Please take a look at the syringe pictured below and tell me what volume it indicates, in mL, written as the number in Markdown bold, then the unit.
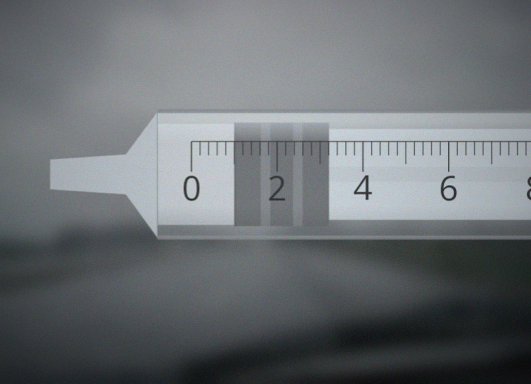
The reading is **1** mL
